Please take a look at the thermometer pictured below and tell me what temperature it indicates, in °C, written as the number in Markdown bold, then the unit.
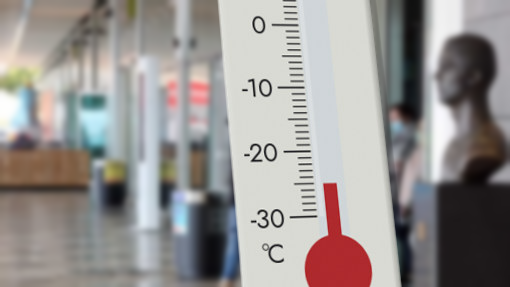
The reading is **-25** °C
